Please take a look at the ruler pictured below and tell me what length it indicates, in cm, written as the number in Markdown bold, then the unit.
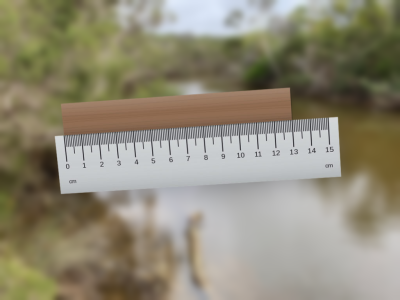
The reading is **13** cm
